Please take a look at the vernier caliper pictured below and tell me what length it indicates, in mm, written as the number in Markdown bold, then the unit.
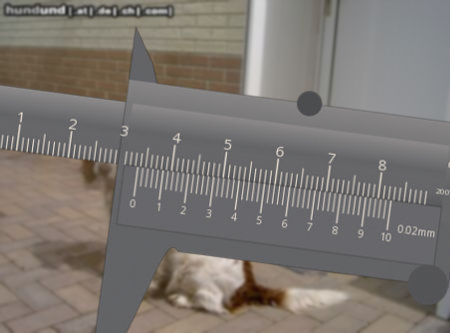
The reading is **33.5** mm
